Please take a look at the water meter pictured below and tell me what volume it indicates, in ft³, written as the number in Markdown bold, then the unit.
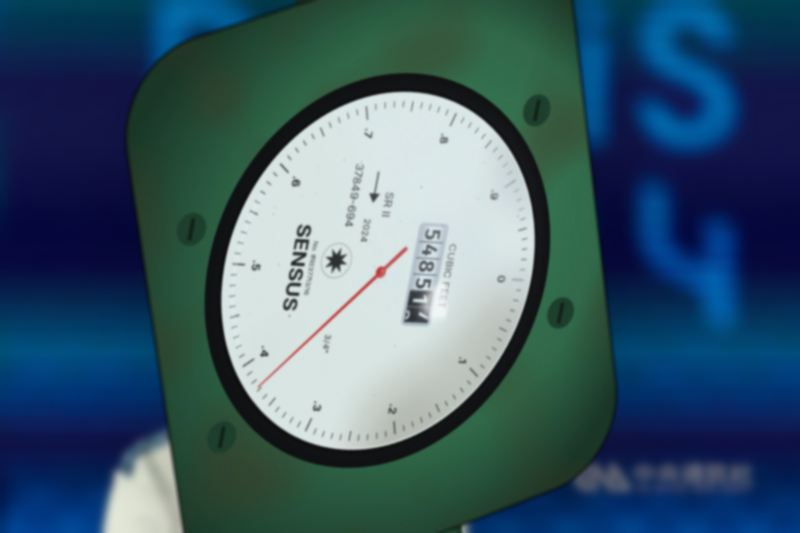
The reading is **548517.37** ft³
